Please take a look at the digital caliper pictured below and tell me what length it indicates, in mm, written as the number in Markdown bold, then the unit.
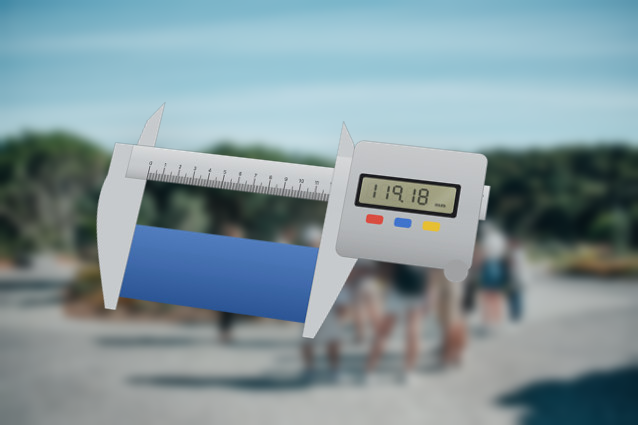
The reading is **119.18** mm
